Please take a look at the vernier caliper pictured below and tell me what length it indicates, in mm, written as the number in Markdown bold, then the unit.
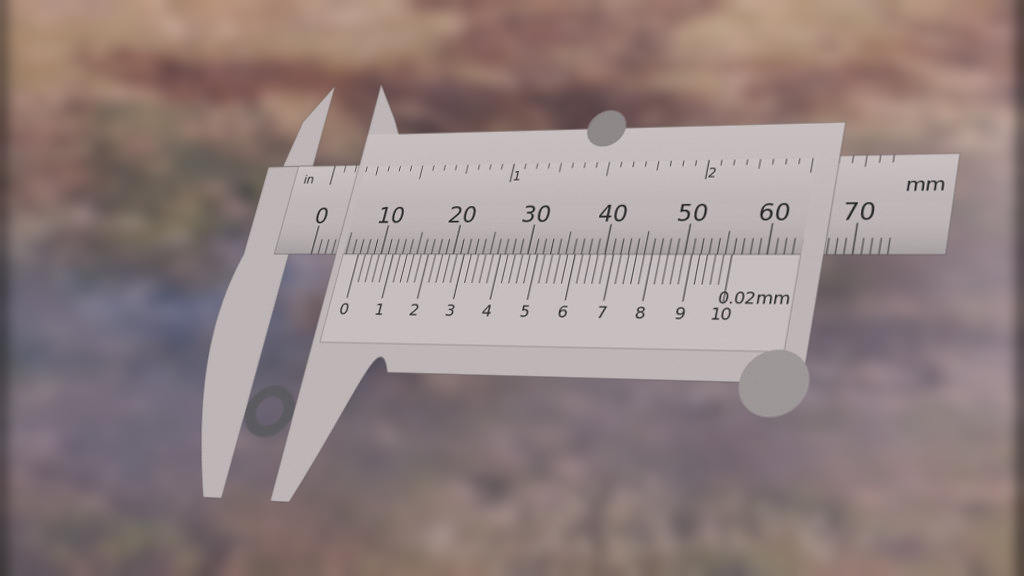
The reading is **6.8** mm
